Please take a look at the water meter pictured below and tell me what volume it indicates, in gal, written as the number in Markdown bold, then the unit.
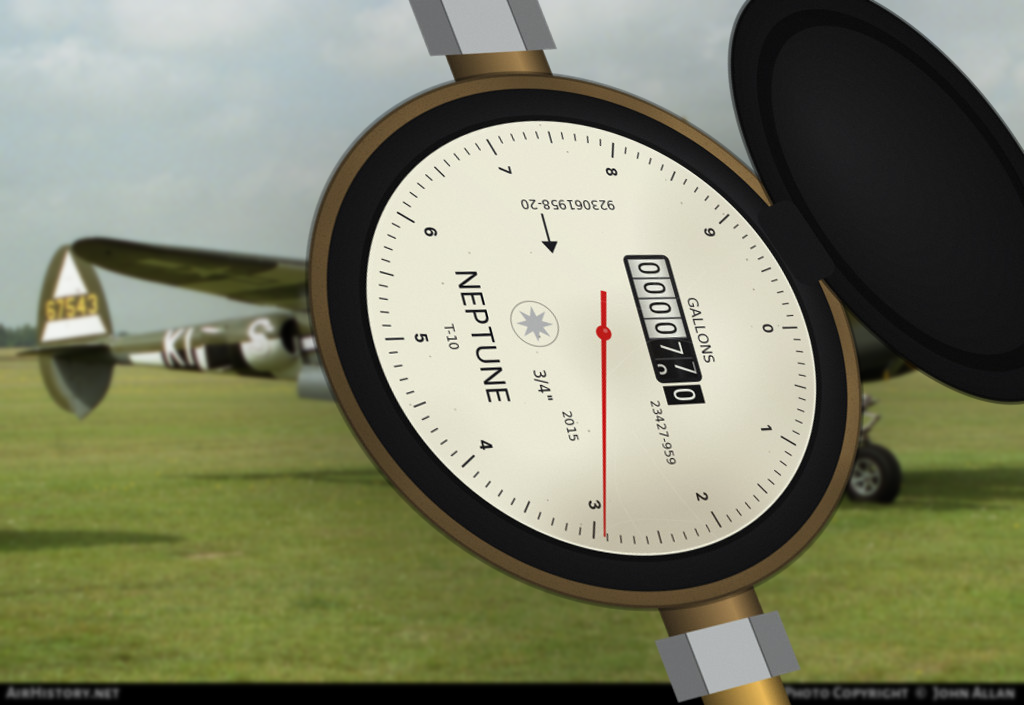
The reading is **772.9** gal
